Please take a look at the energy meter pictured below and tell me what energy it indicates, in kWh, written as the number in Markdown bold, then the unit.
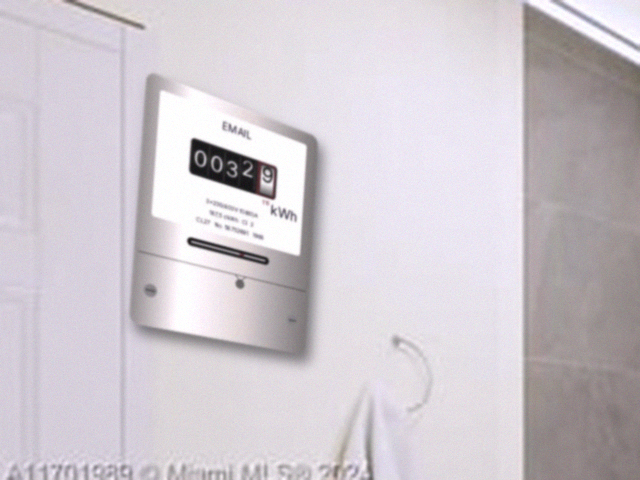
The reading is **32.9** kWh
